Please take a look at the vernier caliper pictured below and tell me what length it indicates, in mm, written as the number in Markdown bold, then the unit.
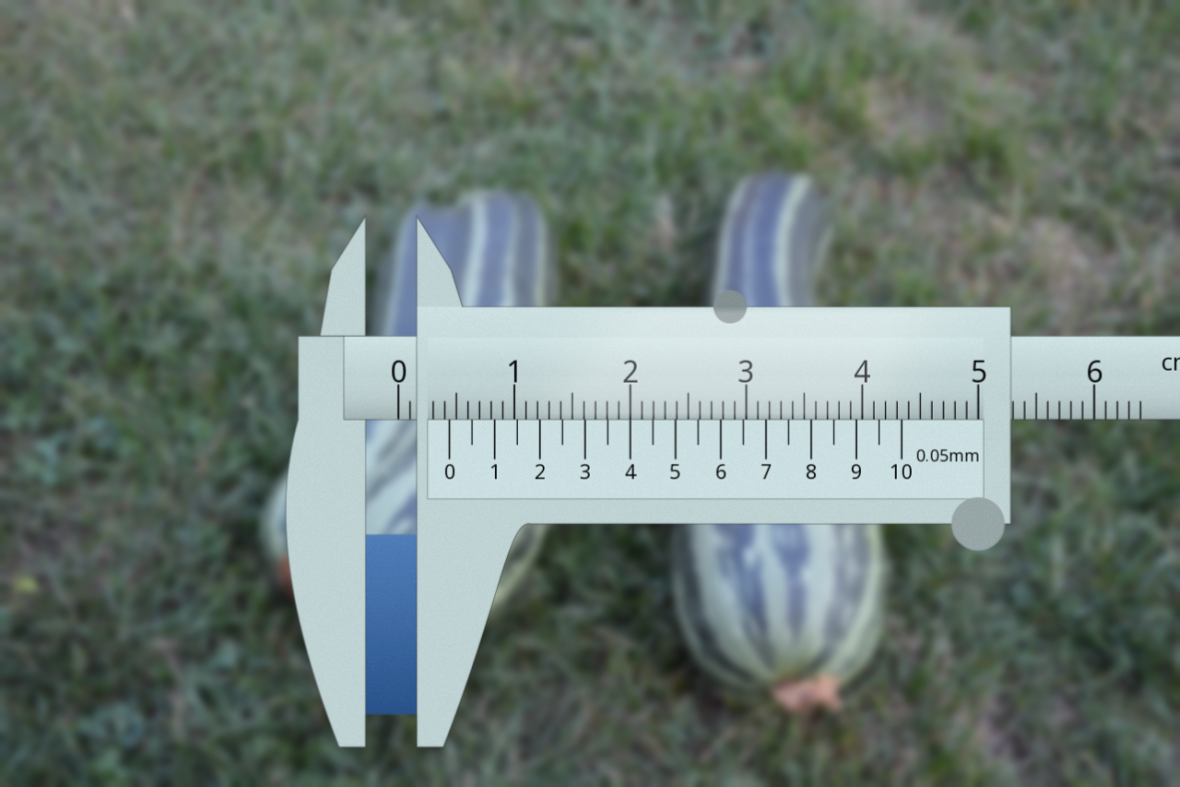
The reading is **4.4** mm
